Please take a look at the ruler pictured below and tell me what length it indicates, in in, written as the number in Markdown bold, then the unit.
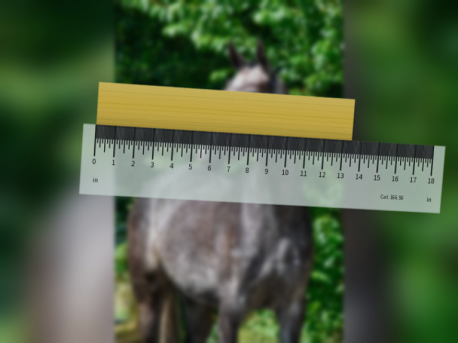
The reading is **13.5** in
